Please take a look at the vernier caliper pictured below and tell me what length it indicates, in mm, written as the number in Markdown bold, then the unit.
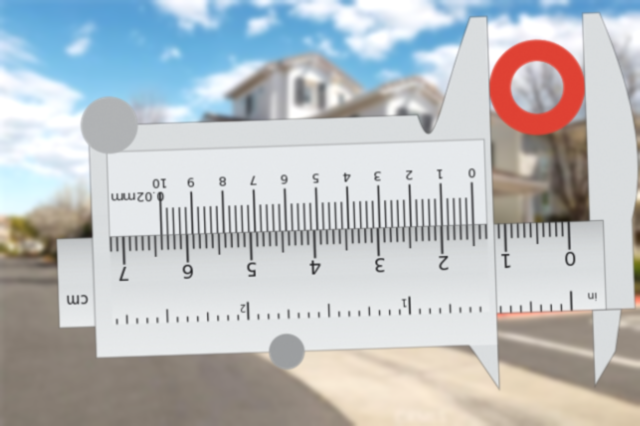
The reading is **15.0** mm
